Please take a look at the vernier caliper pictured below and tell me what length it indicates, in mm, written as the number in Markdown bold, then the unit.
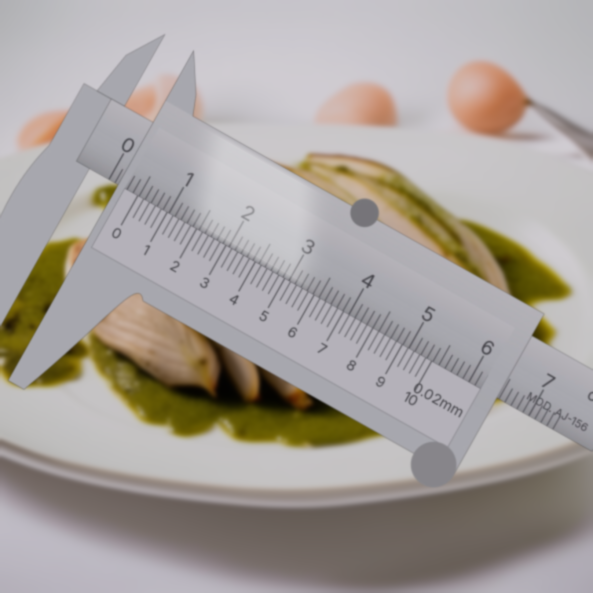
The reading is **4.8** mm
